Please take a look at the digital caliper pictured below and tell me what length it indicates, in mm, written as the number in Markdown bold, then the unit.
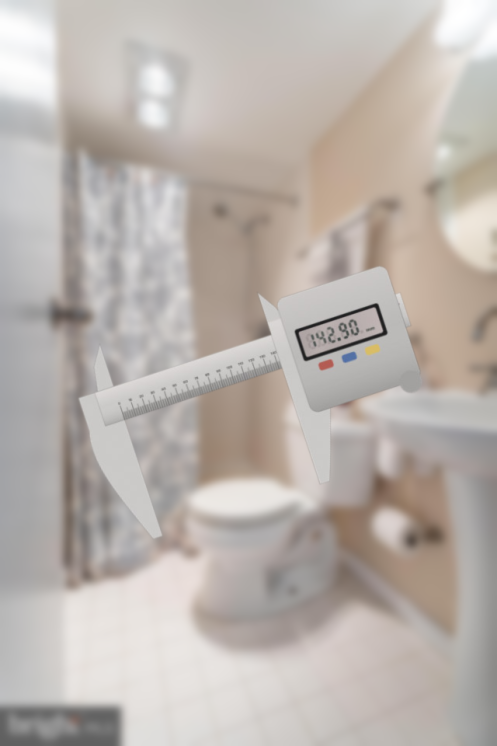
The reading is **142.90** mm
